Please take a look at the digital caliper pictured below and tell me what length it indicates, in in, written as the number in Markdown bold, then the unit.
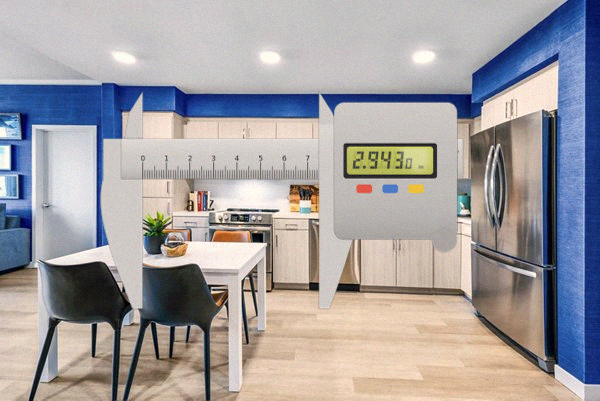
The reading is **2.9430** in
